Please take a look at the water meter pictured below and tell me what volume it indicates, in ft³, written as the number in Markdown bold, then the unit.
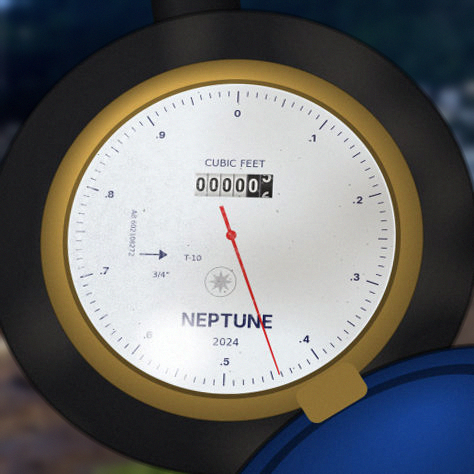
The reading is **5.44** ft³
